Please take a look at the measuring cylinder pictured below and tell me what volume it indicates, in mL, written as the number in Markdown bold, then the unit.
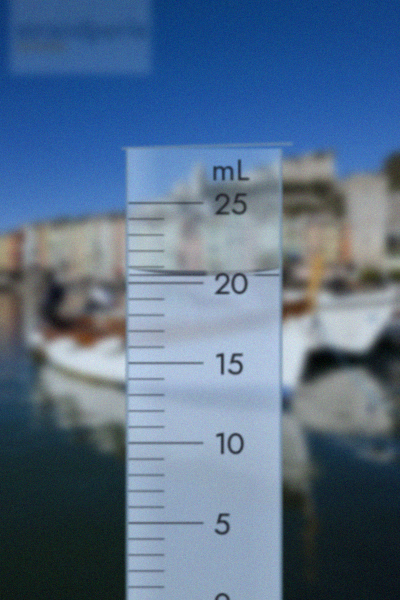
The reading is **20.5** mL
